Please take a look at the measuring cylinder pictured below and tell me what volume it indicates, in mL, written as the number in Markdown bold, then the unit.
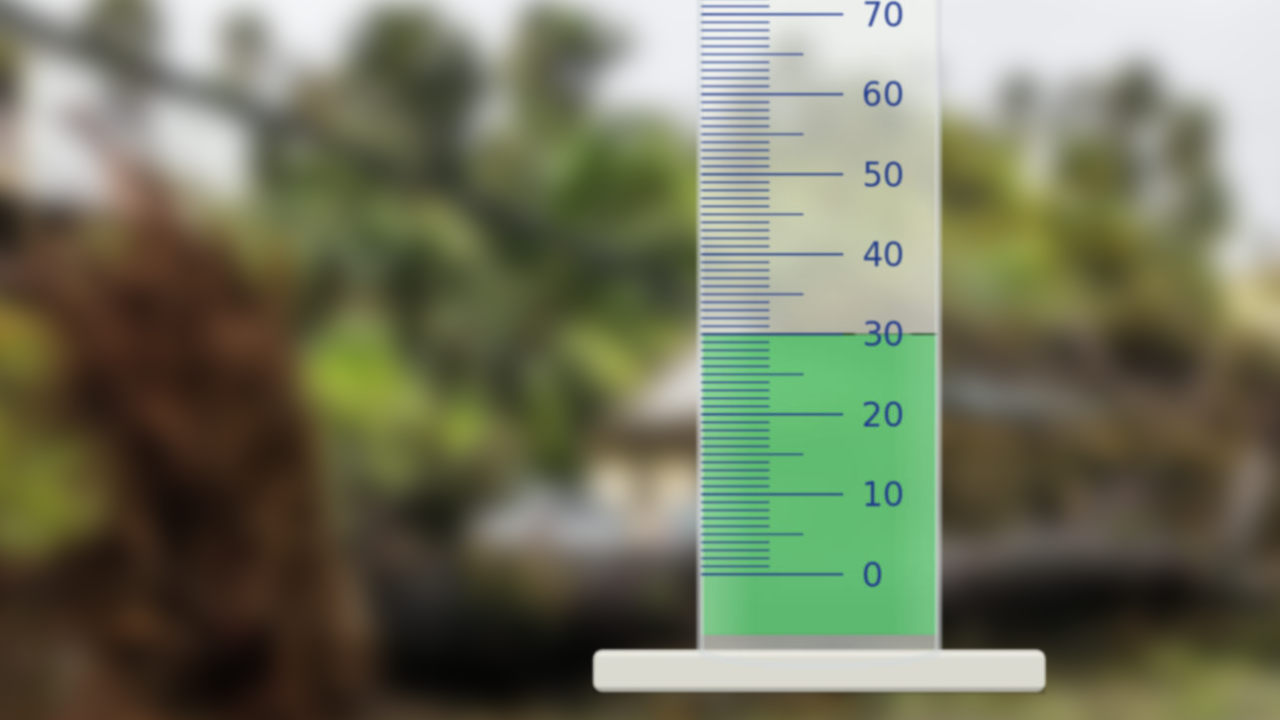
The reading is **30** mL
